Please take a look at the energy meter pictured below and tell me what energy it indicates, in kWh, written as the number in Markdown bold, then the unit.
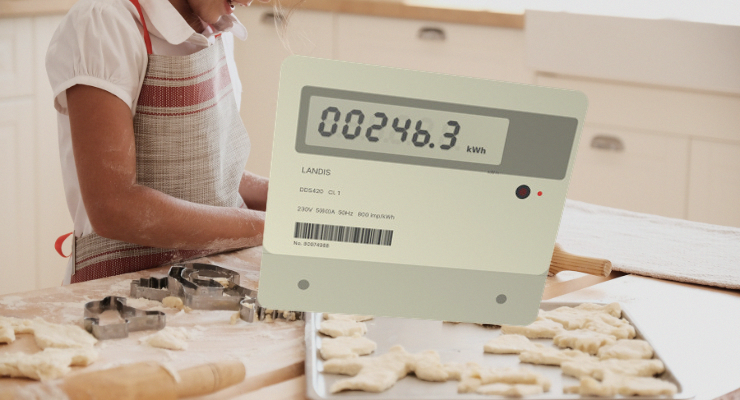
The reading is **246.3** kWh
